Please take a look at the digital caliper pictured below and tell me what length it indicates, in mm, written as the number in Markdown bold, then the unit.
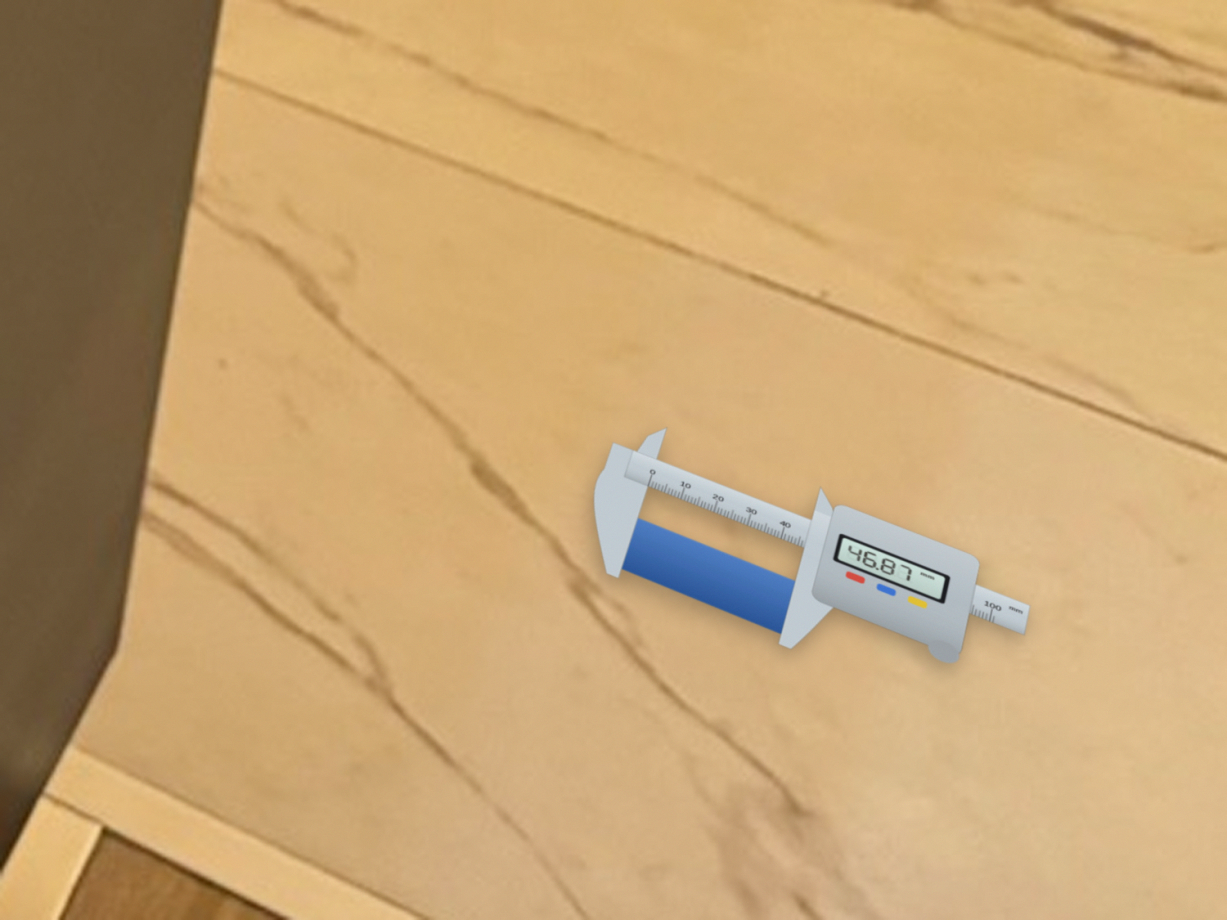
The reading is **46.87** mm
